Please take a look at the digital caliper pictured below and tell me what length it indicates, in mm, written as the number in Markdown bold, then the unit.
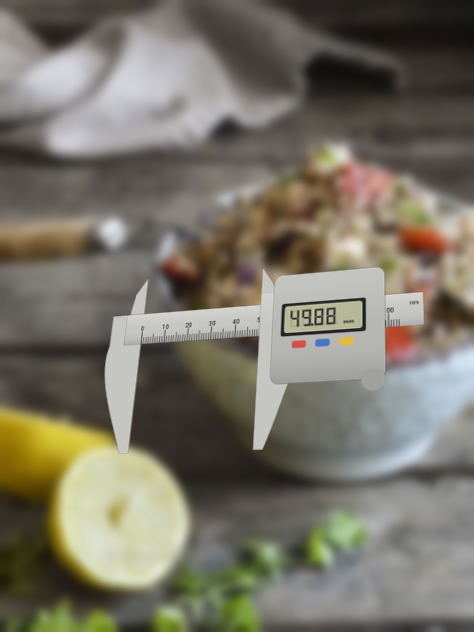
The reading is **49.88** mm
